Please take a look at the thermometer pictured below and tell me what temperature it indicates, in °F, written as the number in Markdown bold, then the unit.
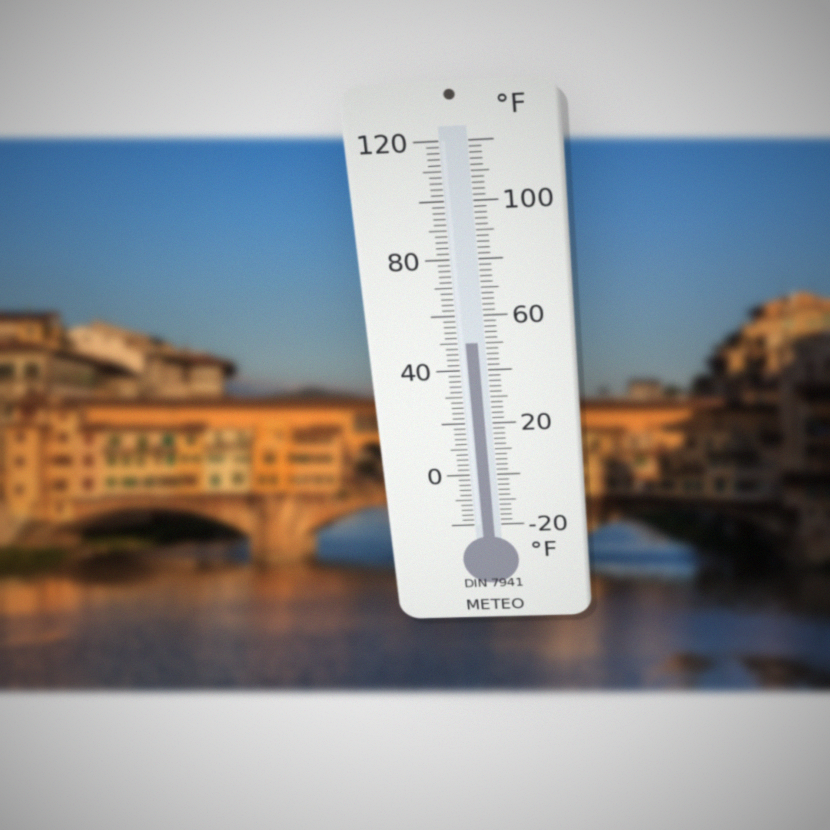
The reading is **50** °F
